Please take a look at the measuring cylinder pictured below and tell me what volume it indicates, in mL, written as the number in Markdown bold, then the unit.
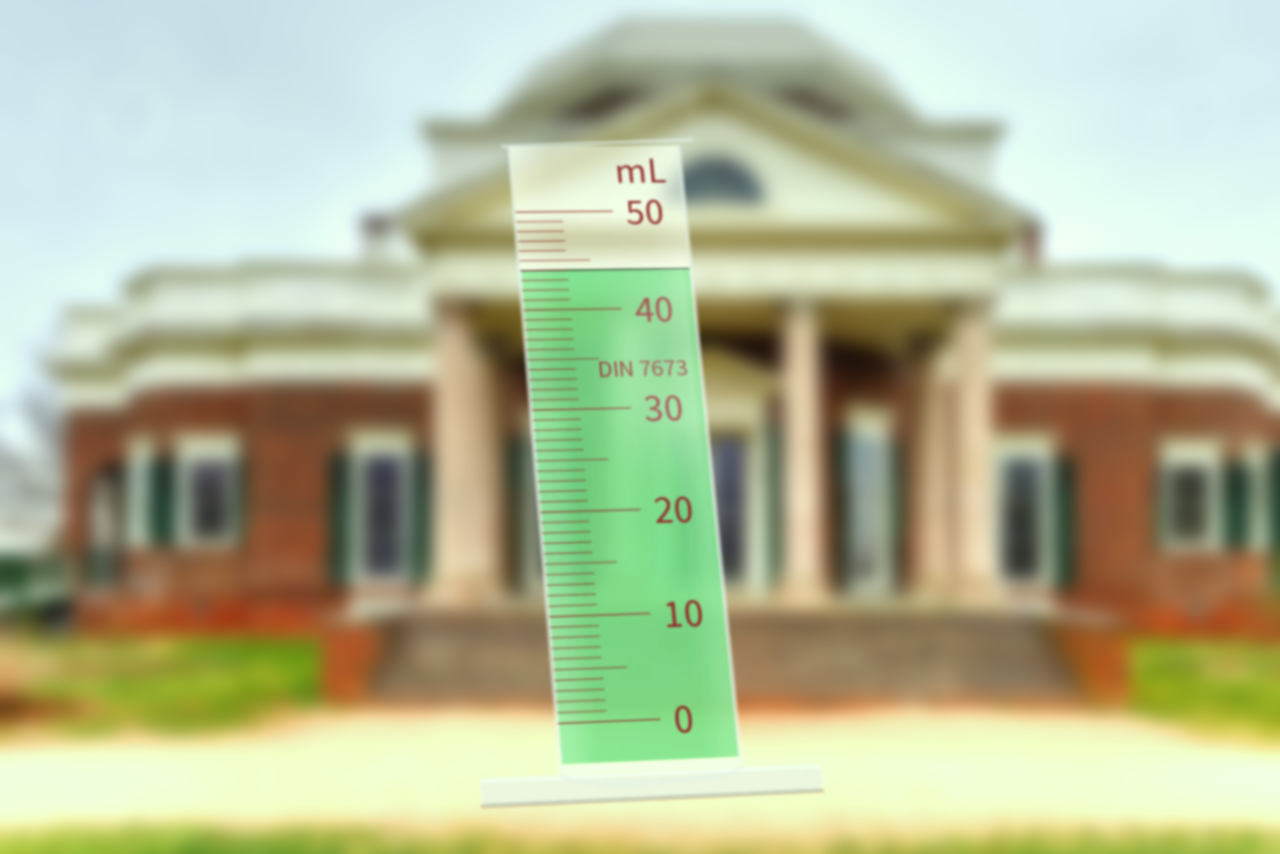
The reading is **44** mL
